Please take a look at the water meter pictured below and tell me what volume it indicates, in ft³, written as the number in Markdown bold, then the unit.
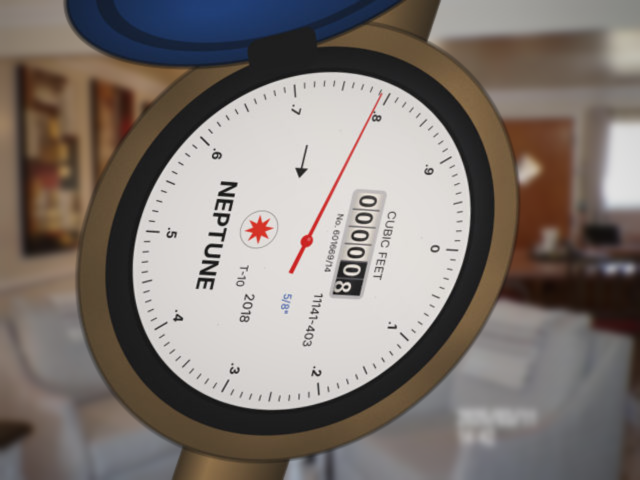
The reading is **7.79** ft³
